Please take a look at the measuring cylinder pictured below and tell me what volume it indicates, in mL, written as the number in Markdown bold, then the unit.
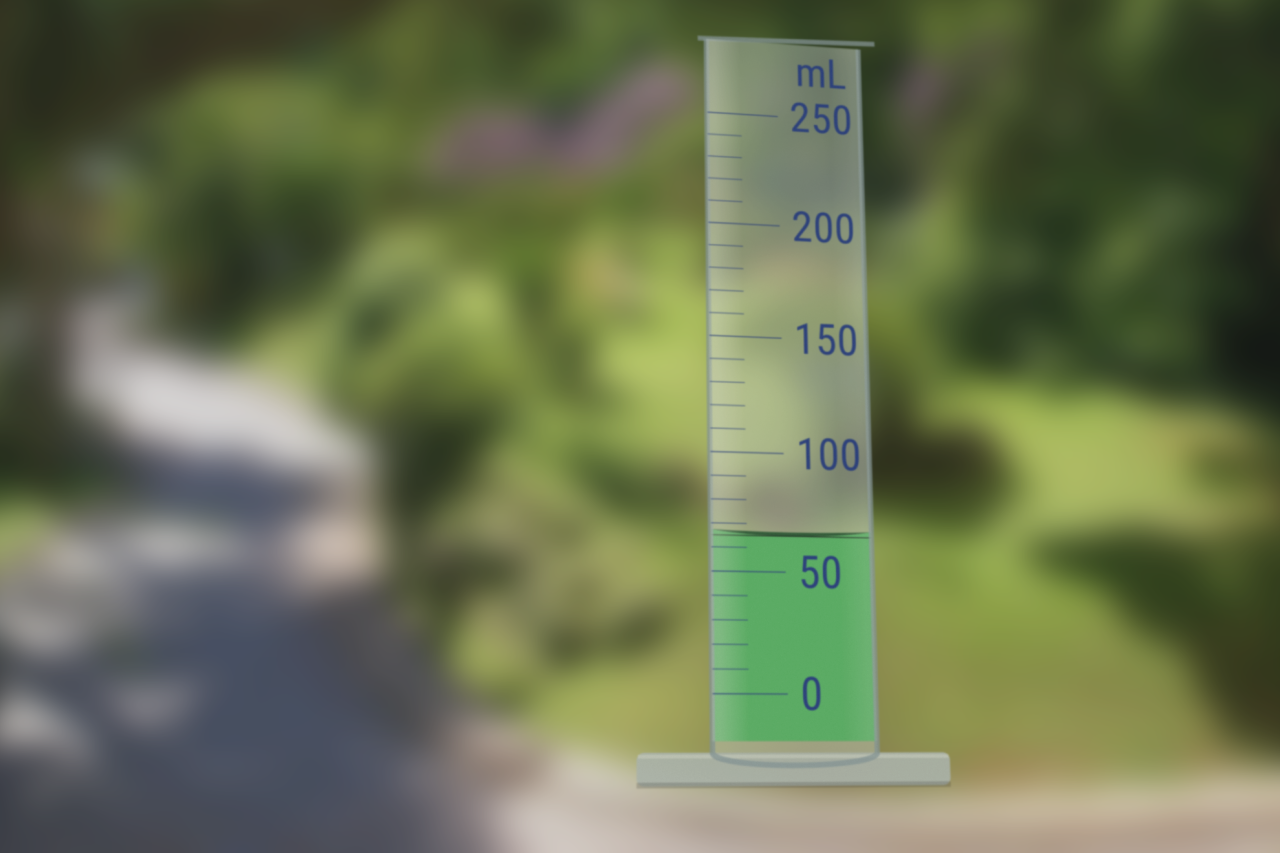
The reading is **65** mL
